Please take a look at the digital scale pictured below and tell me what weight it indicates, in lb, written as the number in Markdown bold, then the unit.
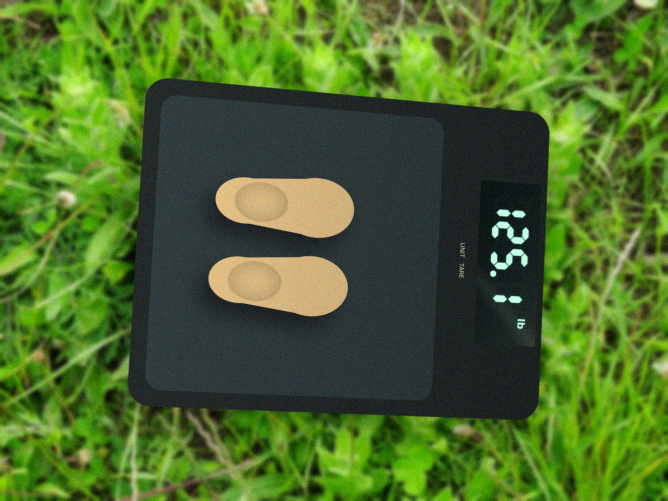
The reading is **125.1** lb
